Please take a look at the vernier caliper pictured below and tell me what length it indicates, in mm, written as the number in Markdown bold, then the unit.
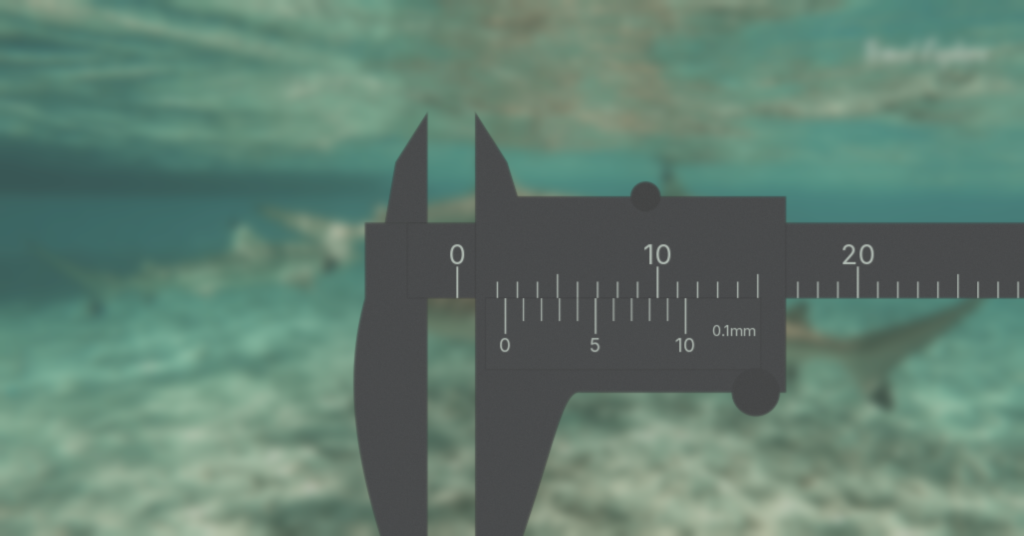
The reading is **2.4** mm
